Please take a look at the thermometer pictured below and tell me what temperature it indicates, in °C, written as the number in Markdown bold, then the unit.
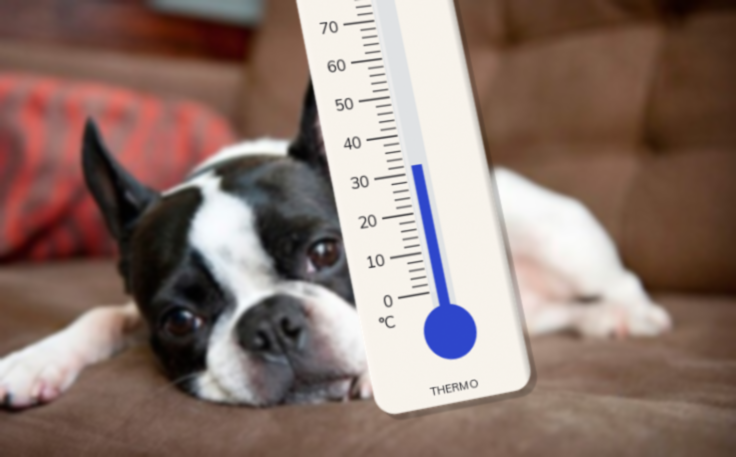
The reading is **32** °C
